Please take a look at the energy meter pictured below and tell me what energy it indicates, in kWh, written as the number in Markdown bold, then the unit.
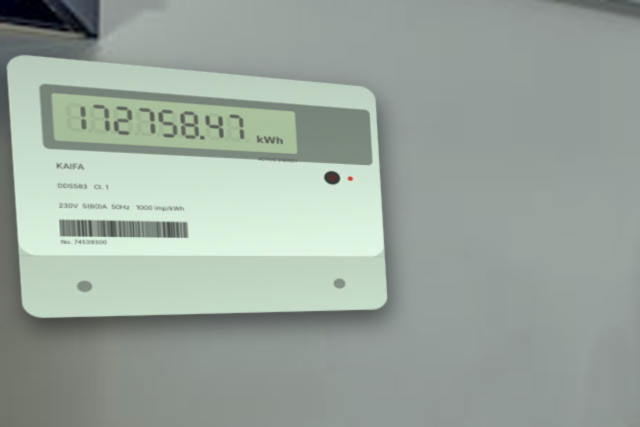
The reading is **172758.47** kWh
